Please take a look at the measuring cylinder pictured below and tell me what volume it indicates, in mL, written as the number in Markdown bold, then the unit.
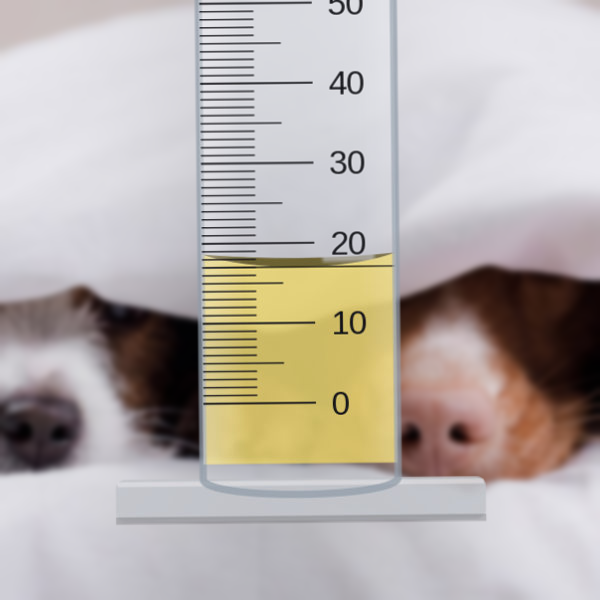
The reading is **17** mL
